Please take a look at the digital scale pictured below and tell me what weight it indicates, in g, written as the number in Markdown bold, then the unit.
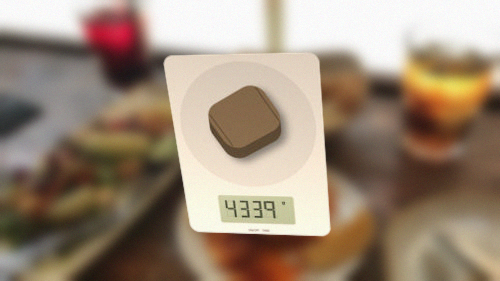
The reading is **4339** g
